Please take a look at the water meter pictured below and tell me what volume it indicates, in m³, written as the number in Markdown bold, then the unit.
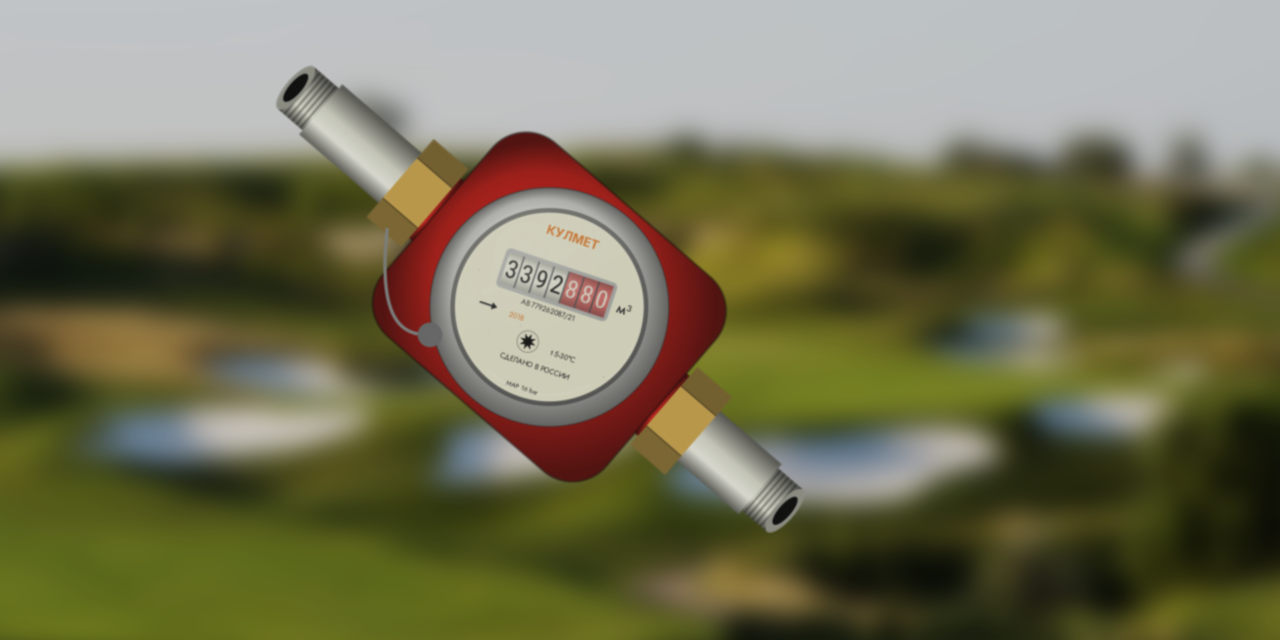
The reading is **3392.880** m³
